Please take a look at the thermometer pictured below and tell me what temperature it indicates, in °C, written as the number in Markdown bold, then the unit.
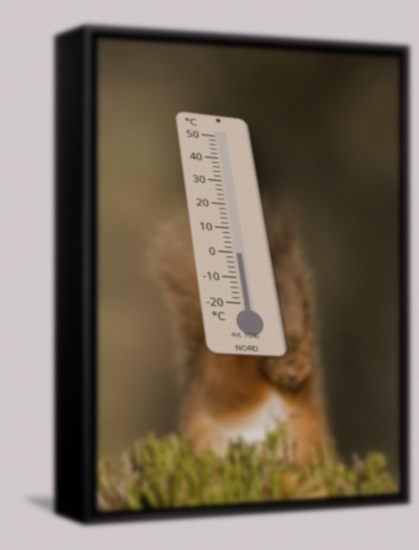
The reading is **0** °C
